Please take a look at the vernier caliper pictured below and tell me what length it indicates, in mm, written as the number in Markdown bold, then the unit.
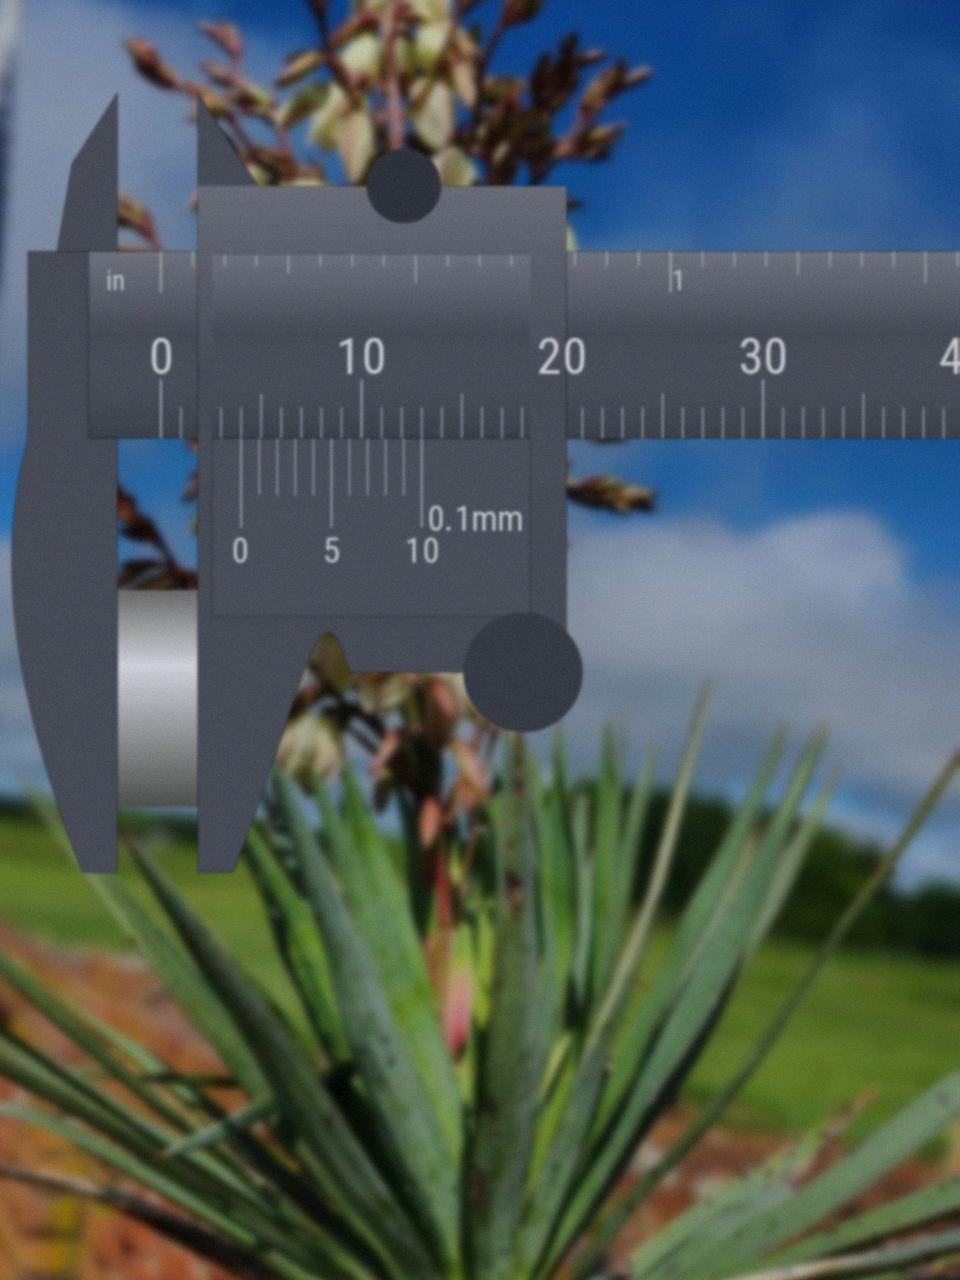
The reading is **4.0** mm
